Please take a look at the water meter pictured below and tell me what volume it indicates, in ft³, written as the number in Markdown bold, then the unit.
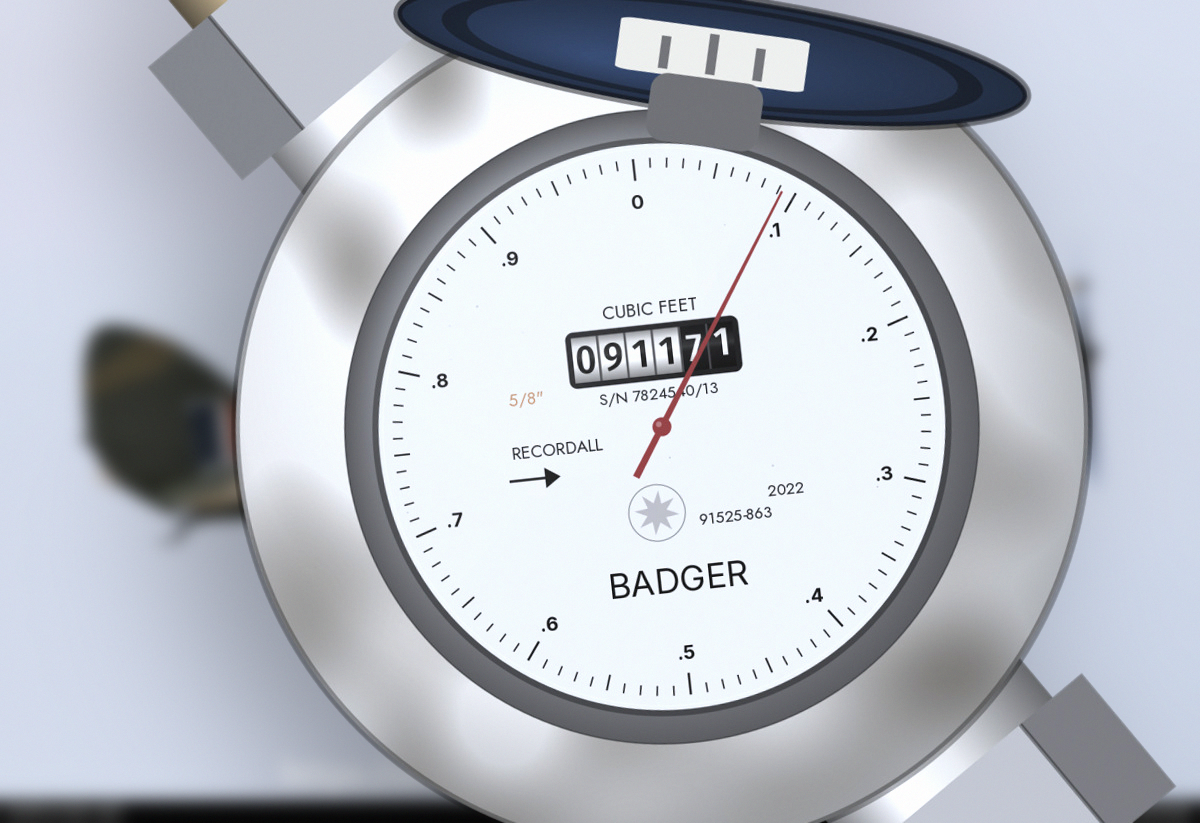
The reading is **91171.09** ft³
